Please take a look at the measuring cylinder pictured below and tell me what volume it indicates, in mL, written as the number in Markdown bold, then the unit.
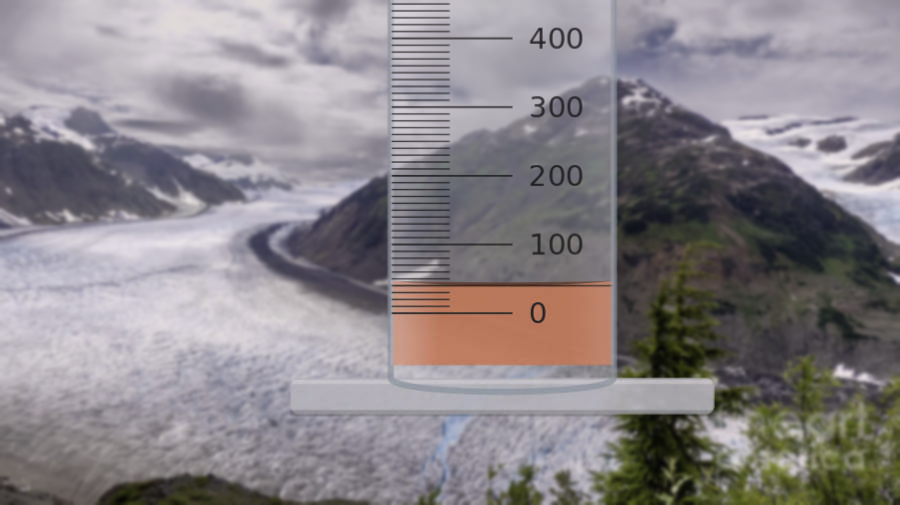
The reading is **40** mL
